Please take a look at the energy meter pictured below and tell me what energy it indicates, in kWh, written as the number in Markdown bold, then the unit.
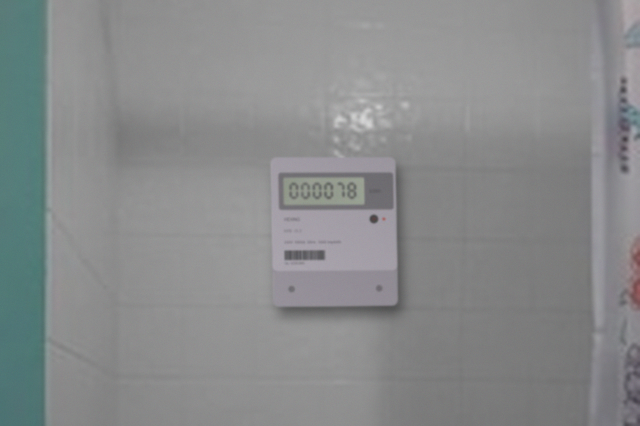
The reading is **78** kWh
